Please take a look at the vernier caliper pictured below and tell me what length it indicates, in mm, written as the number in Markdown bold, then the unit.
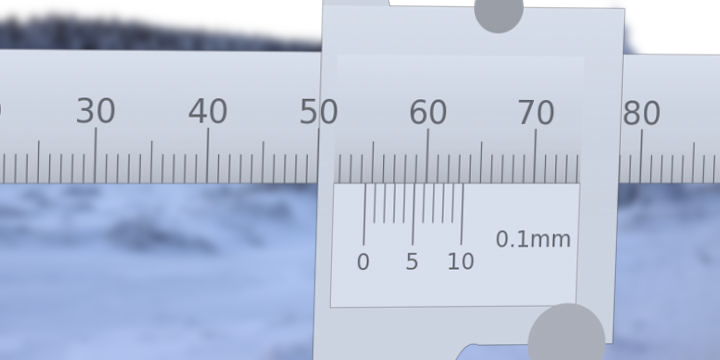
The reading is **54.4** mm
